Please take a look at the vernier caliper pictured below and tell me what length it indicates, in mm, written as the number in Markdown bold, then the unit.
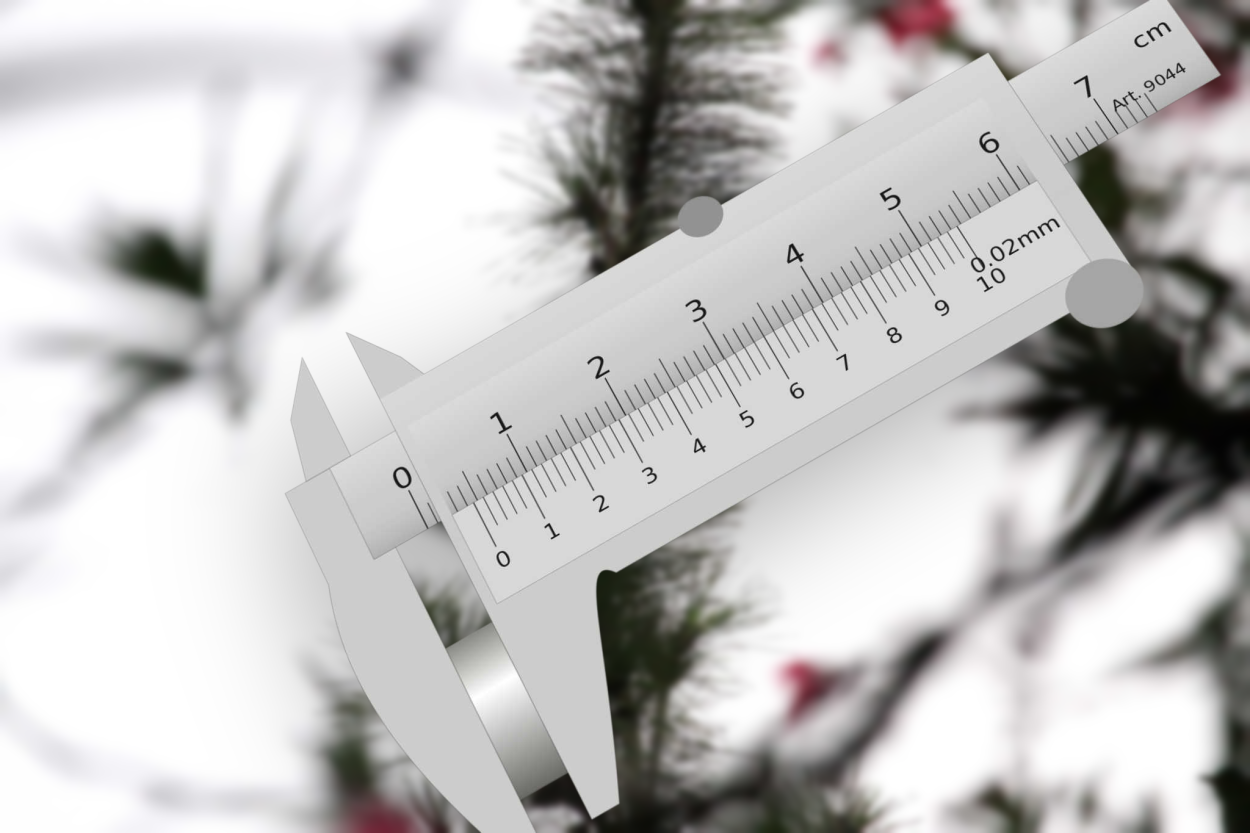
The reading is **4.6** mm
